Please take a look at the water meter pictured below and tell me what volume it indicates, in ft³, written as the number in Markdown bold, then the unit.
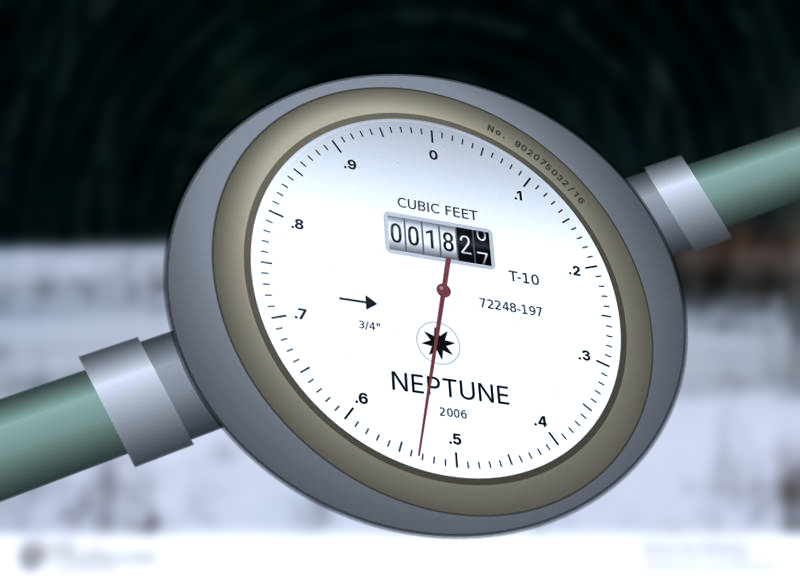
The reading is **1826.53** ft³
